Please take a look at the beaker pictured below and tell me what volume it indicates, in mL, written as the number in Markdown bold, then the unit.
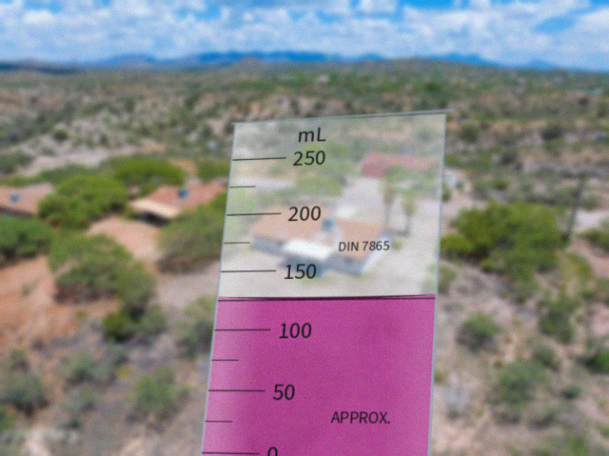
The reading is **125** mL
